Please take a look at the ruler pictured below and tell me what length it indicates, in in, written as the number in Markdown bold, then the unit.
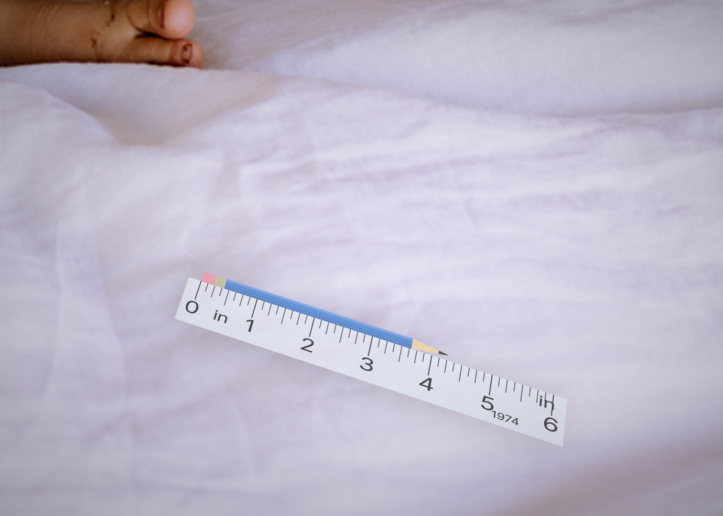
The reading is **4.25** in
